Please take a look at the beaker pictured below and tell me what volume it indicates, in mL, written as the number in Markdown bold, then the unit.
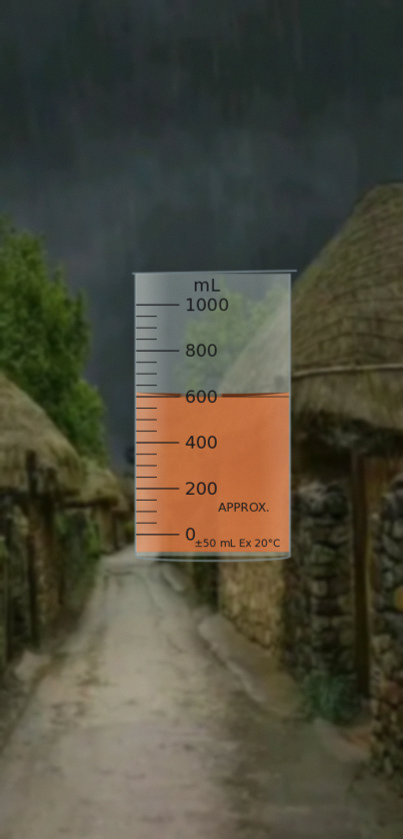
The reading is **600** mL
